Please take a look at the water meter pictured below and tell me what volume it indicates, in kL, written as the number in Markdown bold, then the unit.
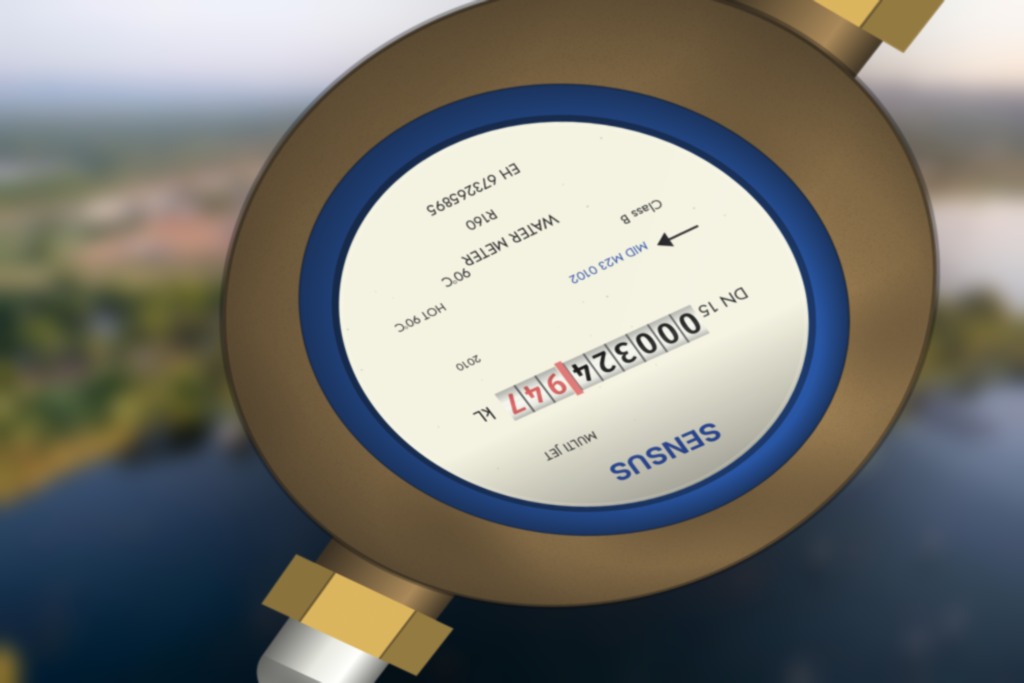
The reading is **324.947** kL
